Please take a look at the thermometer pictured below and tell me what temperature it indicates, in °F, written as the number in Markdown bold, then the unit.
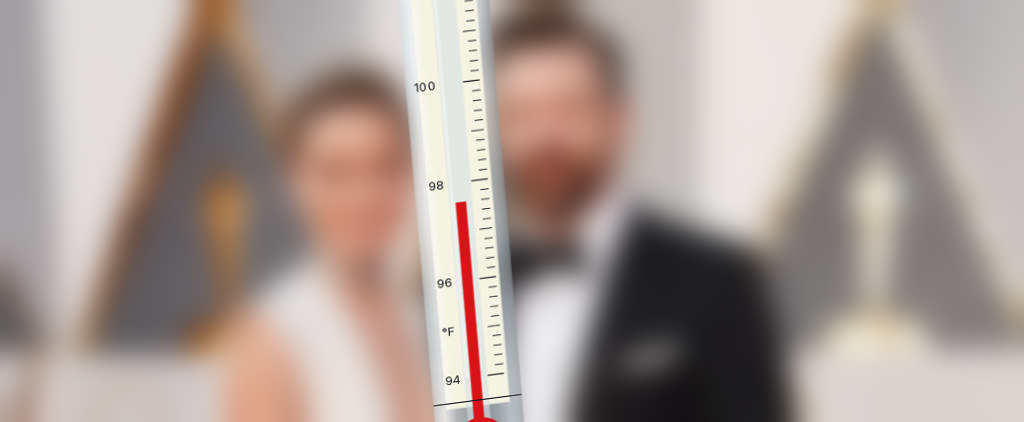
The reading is **97.6** °F
